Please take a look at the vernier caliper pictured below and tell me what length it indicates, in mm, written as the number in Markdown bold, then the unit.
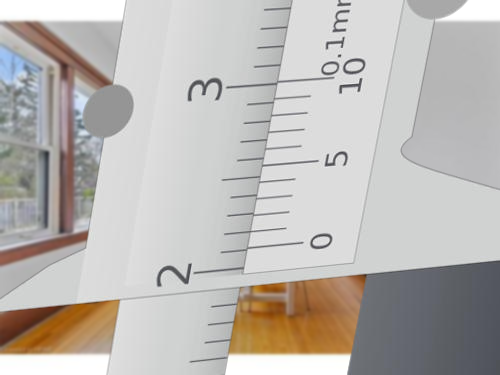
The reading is **21.1** mm
